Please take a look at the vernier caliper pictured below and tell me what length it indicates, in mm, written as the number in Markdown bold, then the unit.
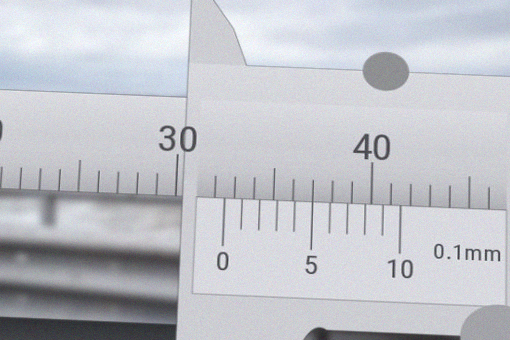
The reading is **32.5** mm
